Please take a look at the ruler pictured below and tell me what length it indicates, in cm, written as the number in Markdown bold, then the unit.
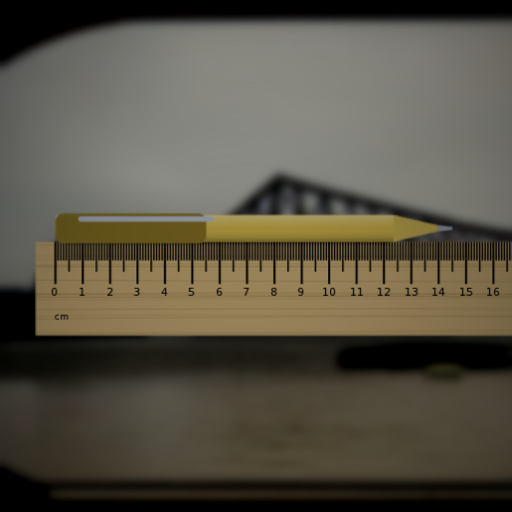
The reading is **14.5** cm
